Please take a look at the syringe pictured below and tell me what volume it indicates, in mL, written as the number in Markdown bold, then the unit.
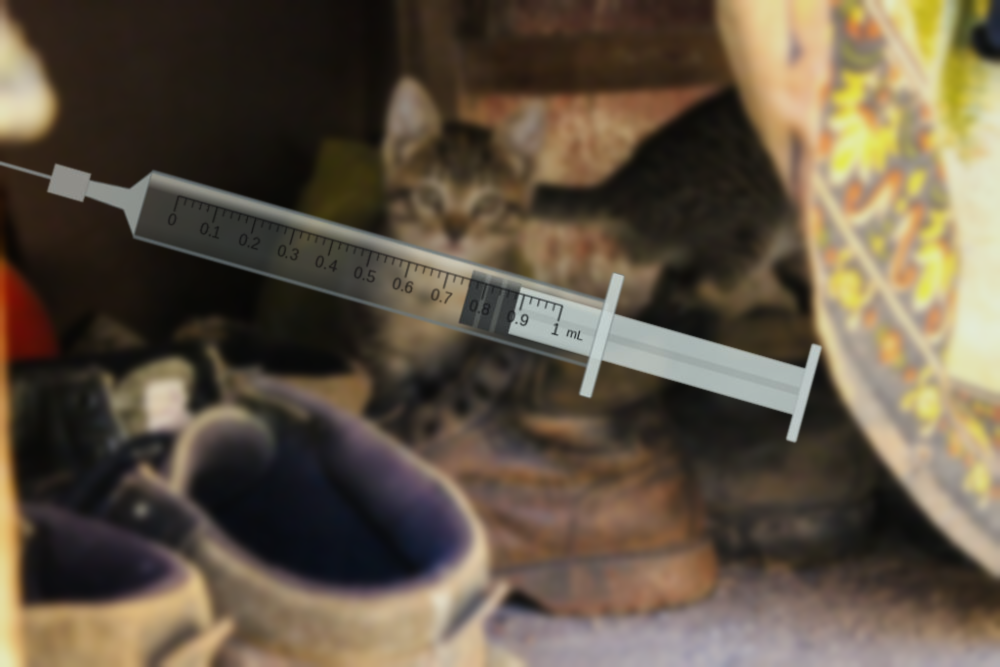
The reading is **0.76** mL
